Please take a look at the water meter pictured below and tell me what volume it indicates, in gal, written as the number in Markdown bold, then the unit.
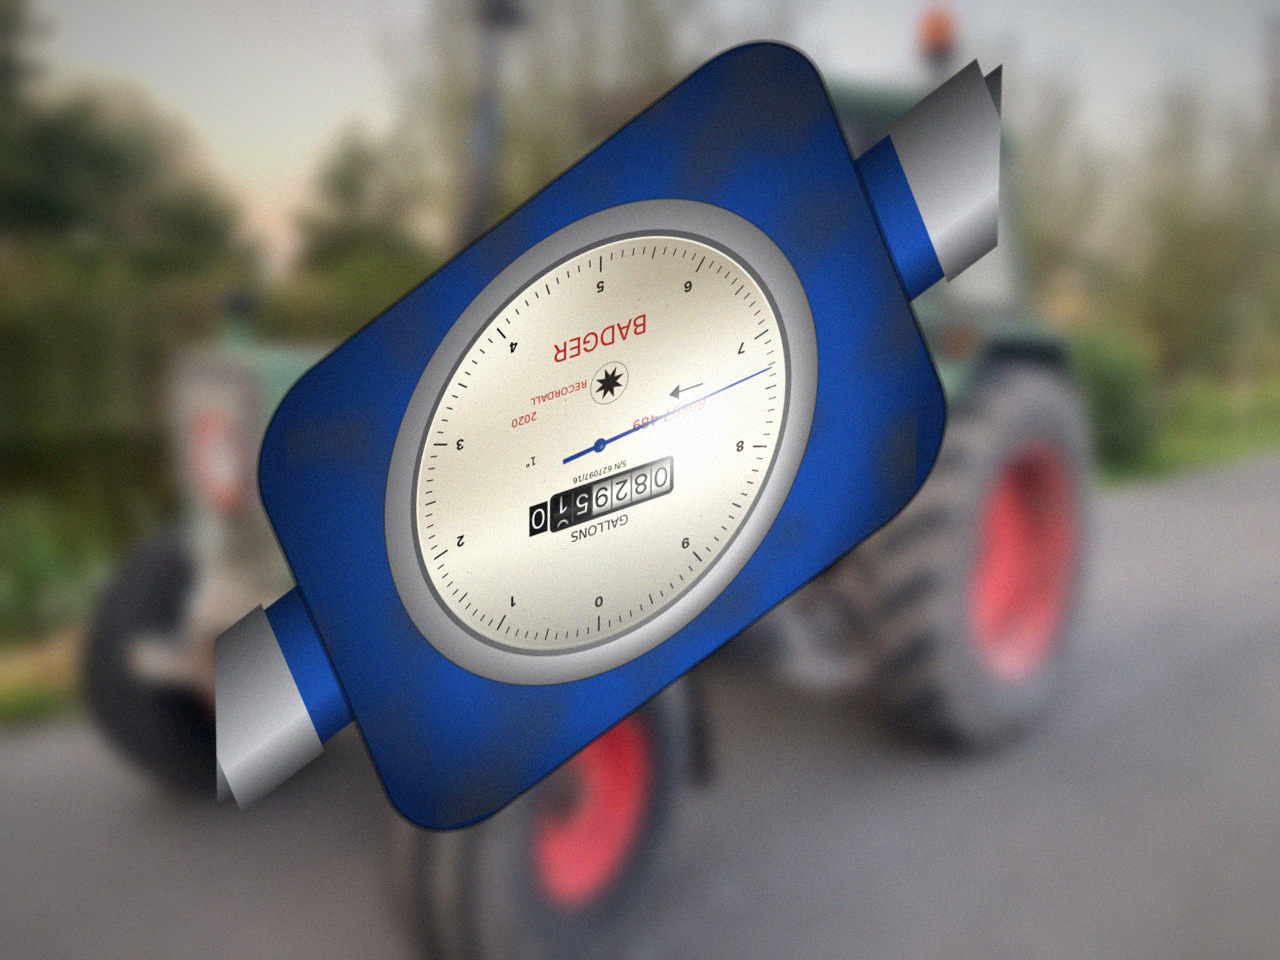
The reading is **829507.3** gal
